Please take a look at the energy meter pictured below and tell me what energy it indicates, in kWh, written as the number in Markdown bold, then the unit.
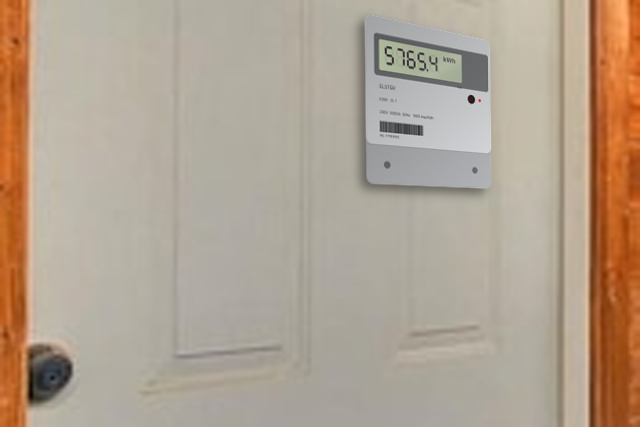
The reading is **5765.4** kWh
